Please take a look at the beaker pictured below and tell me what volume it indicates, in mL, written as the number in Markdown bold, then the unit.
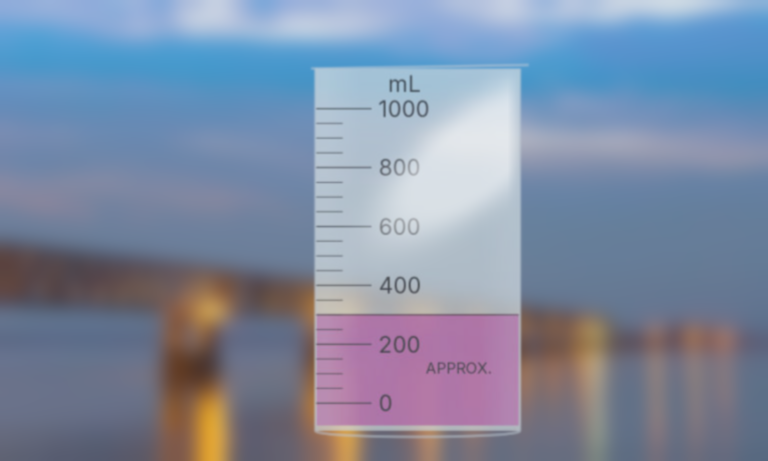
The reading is **300** mL
